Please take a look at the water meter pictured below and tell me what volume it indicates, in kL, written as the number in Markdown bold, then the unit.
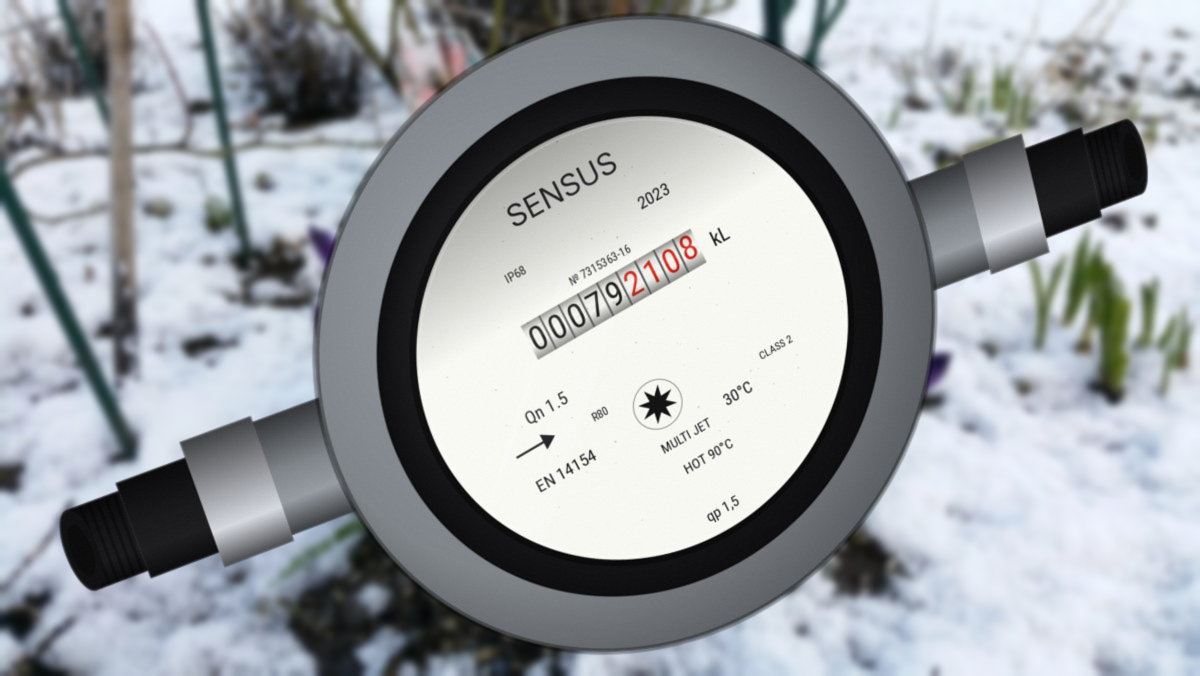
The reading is **79.2108** kL
